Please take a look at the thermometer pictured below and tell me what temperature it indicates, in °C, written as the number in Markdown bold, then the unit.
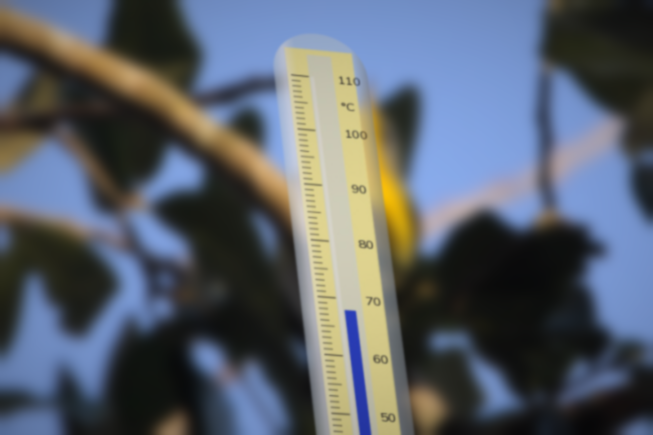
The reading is **68** °C
